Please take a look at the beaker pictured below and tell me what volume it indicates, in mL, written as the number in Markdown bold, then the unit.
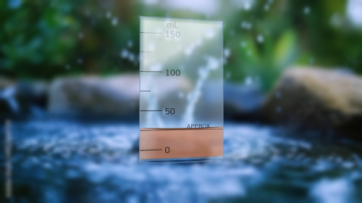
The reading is **25** mL
